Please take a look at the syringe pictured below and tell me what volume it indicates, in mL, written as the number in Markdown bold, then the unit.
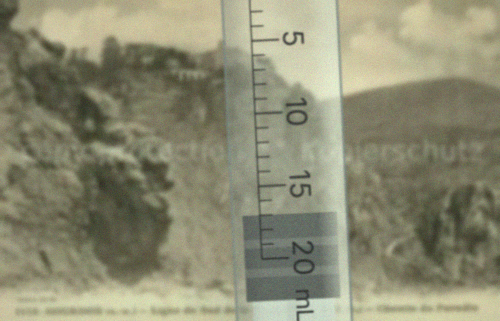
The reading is **17** mL
